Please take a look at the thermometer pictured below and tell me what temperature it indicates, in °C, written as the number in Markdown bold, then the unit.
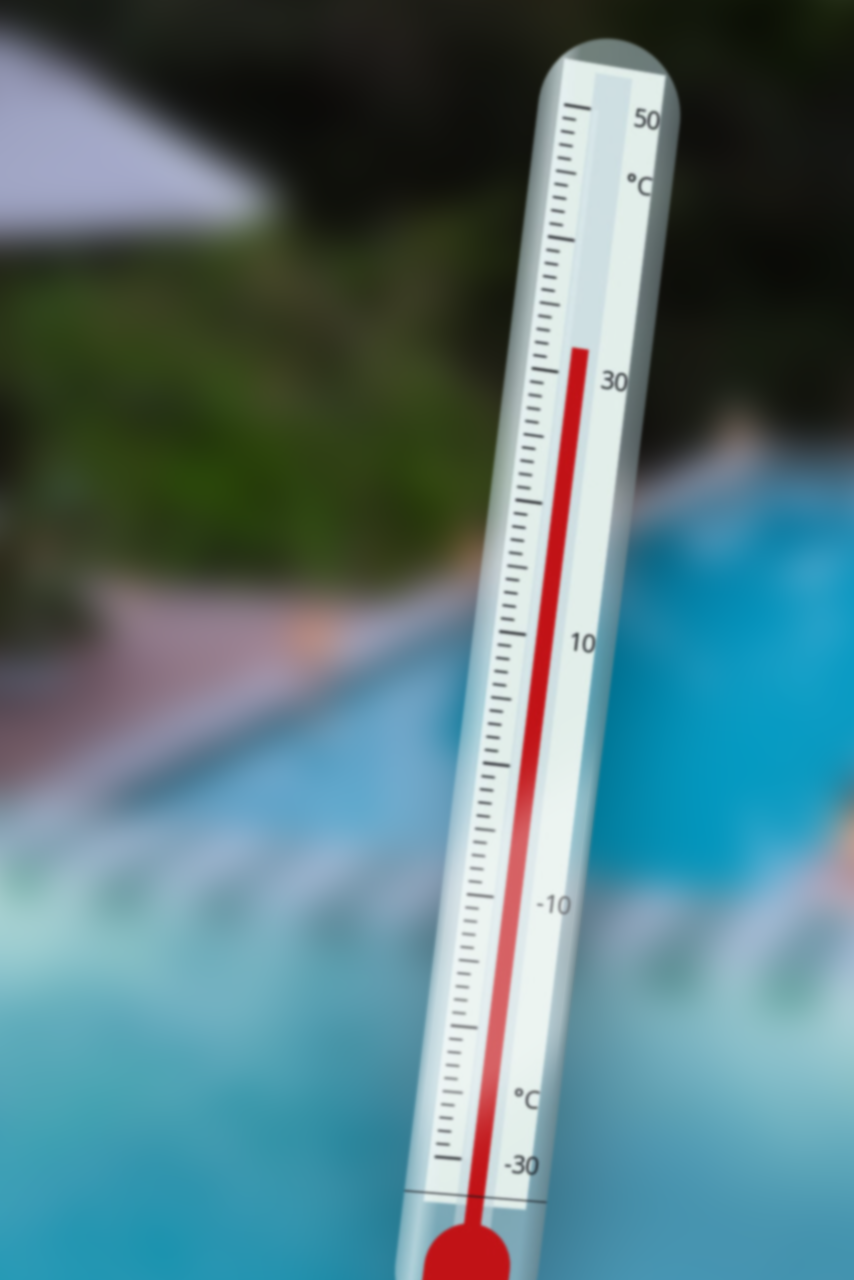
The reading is **32** °C
